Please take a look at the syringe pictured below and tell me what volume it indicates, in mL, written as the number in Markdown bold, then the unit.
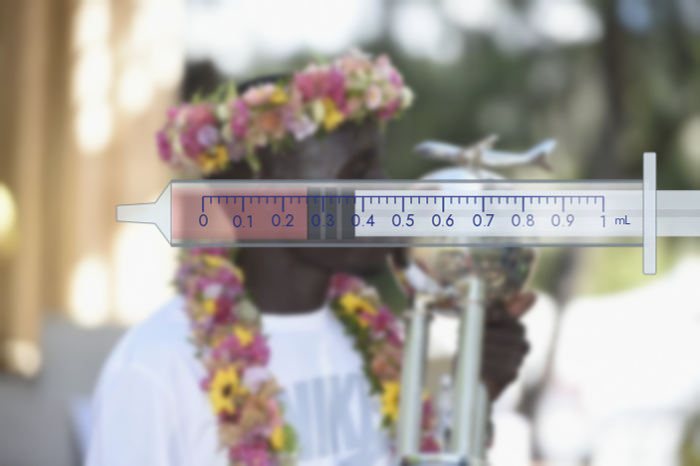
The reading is **0.26** mL
